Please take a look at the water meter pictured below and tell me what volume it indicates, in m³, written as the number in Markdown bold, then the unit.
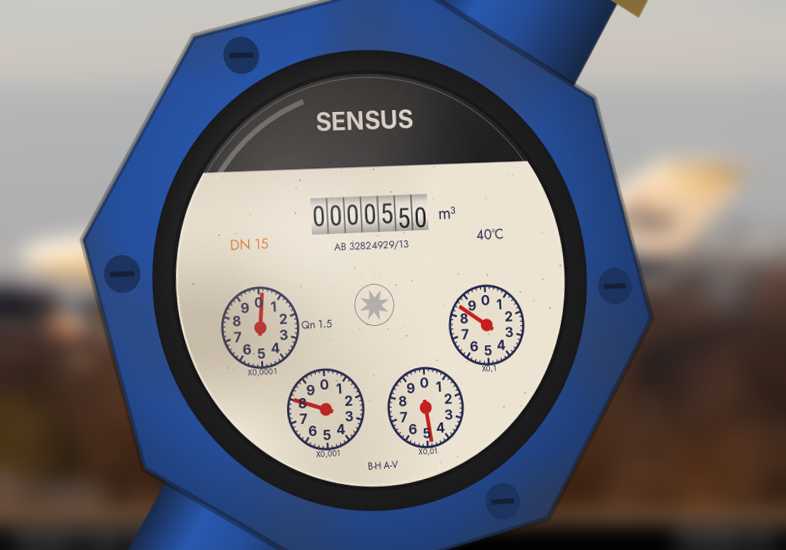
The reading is **549.8480** m³
